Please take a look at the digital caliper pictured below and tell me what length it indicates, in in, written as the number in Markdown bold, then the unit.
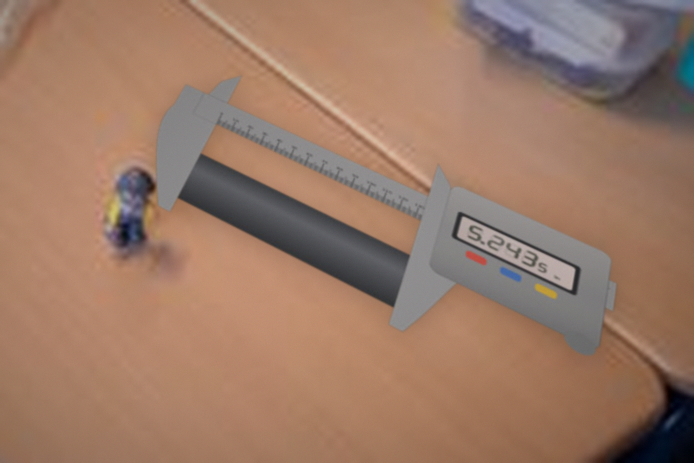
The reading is **5.2435** in
